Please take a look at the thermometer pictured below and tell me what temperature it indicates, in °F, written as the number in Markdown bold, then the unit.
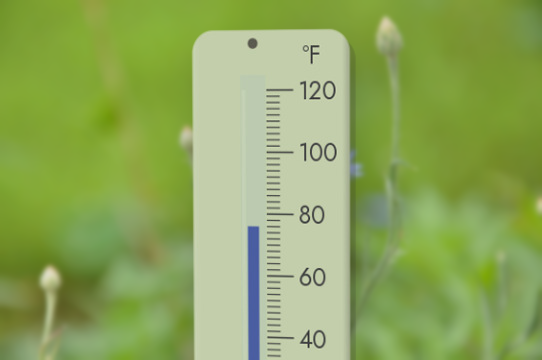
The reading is **76** °F
